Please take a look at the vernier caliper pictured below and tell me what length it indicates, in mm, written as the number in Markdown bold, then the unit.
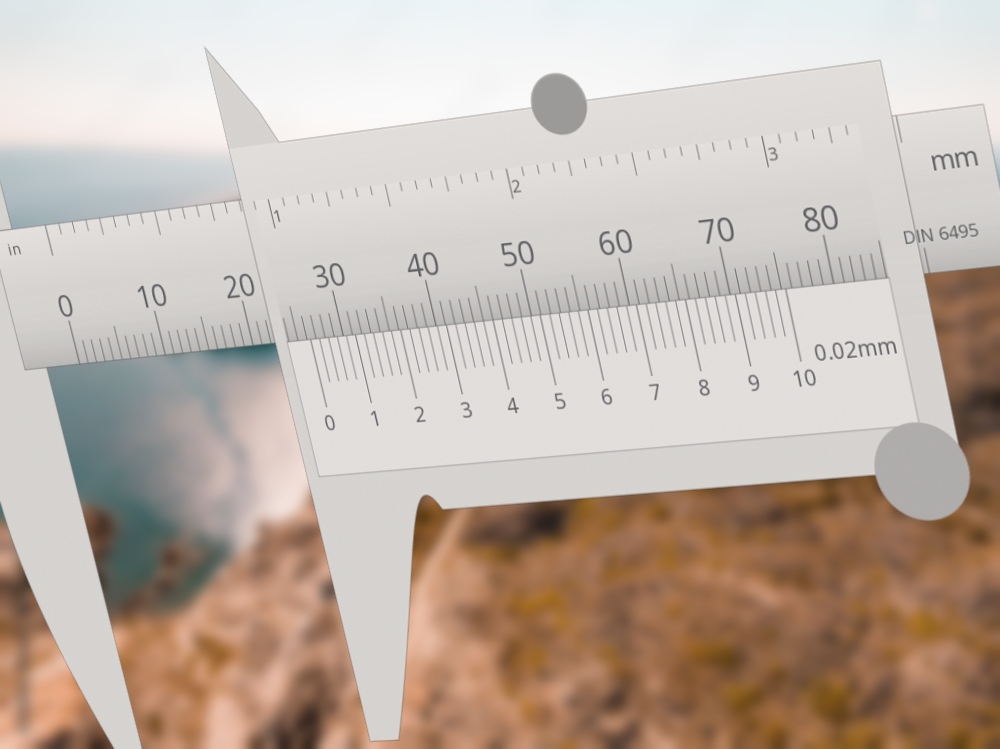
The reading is **26.4** mm
